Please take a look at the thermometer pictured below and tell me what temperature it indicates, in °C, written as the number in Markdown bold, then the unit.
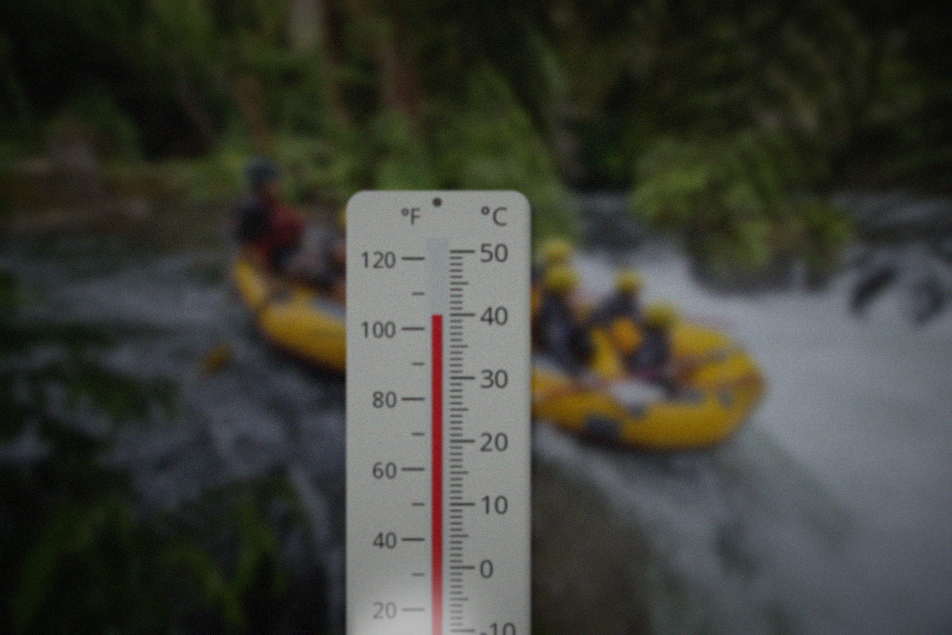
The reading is **40** °C
